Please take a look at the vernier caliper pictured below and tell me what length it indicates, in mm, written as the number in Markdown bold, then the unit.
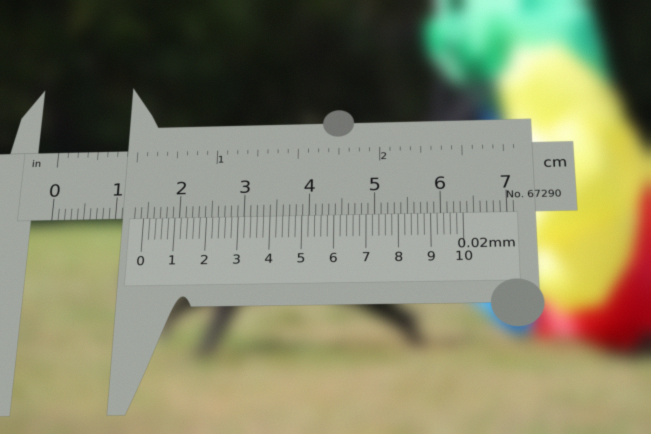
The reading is **14.4** mm
